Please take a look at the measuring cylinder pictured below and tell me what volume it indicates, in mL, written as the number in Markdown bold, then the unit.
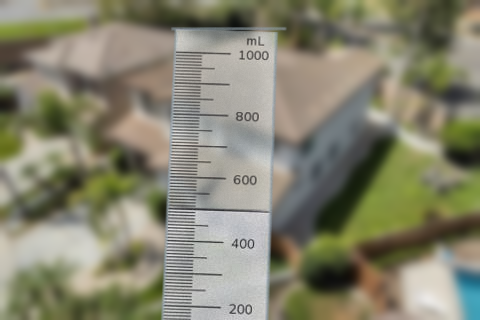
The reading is **500** mL
